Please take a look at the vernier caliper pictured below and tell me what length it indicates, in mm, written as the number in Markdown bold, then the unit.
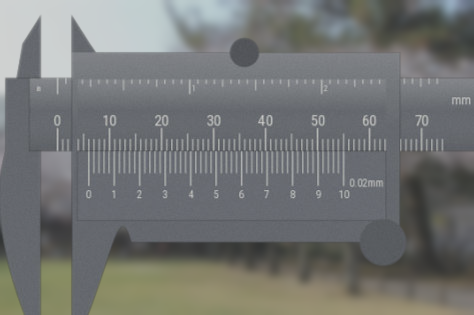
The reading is **6.0** mm
